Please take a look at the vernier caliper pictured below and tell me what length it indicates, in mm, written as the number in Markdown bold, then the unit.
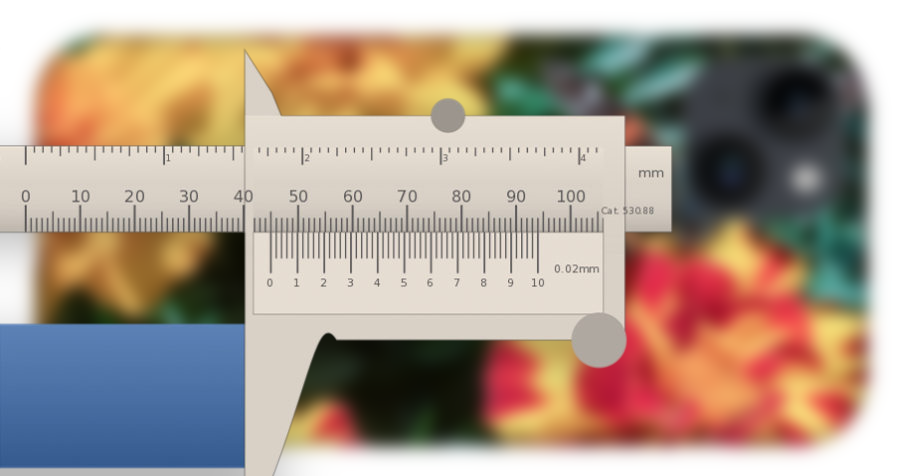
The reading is **45.0** mm
